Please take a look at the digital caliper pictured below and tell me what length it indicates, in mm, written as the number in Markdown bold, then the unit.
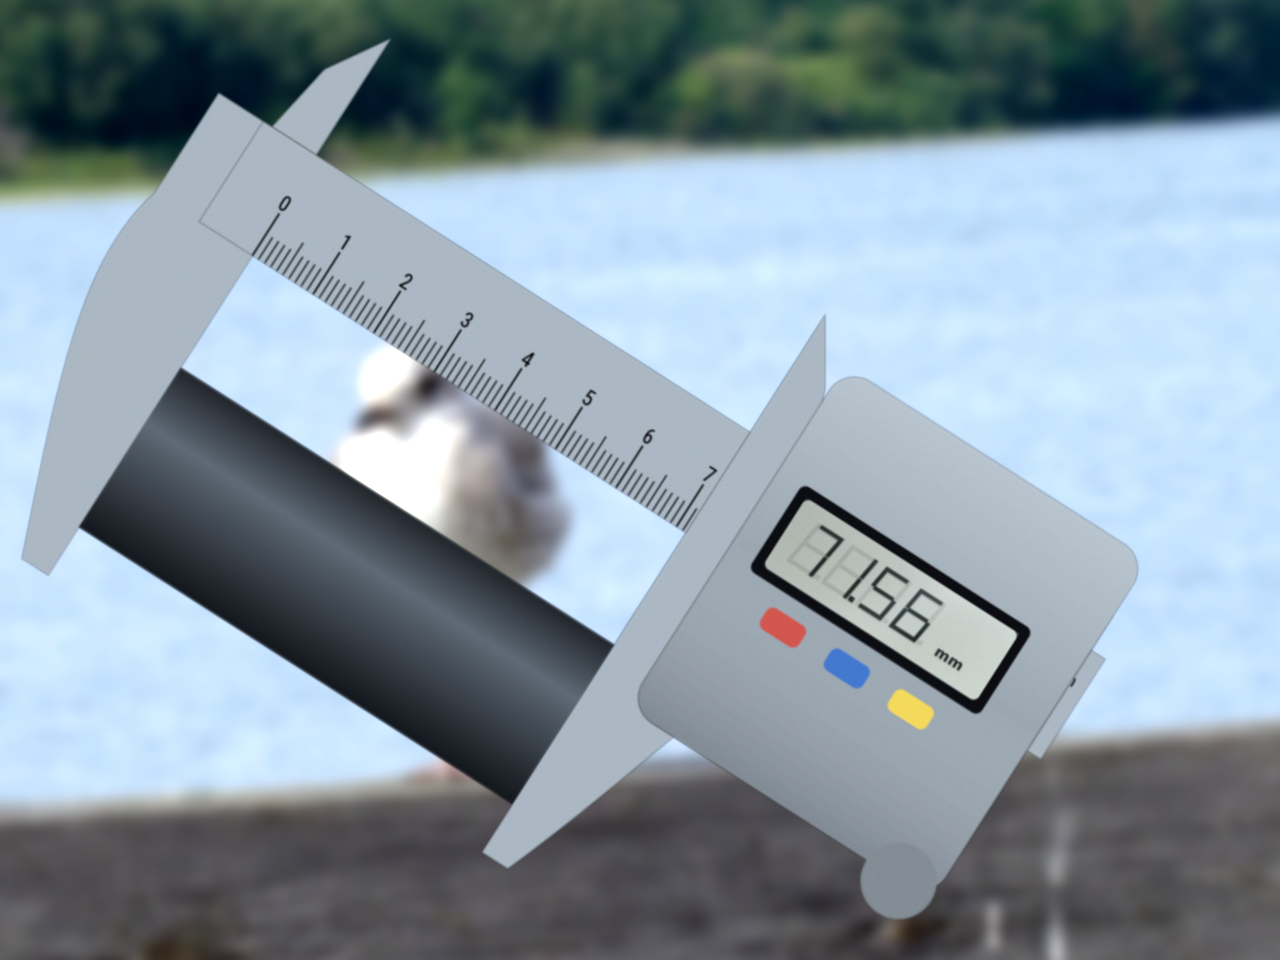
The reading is **71.56** mm
